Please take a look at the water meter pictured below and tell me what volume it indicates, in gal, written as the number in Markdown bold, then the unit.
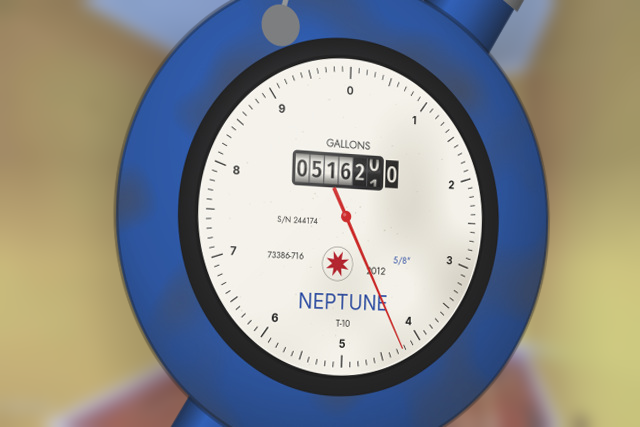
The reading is **516204.2** gal
